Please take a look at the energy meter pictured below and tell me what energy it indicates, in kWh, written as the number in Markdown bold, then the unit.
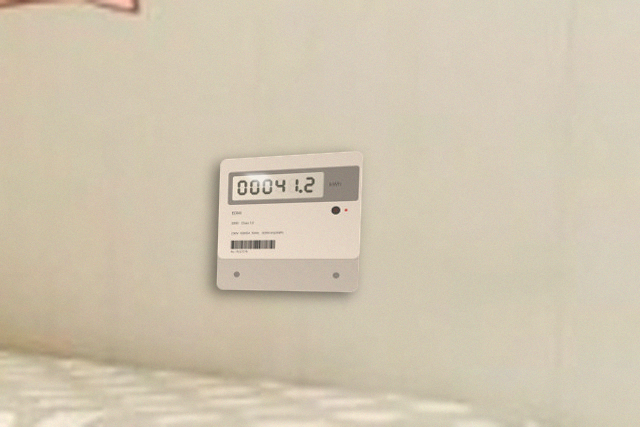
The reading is **41.2** kWh
